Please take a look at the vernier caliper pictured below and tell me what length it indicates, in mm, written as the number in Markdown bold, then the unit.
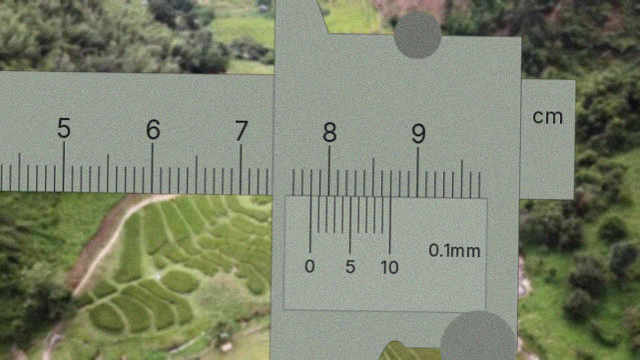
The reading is **78.0** mm
